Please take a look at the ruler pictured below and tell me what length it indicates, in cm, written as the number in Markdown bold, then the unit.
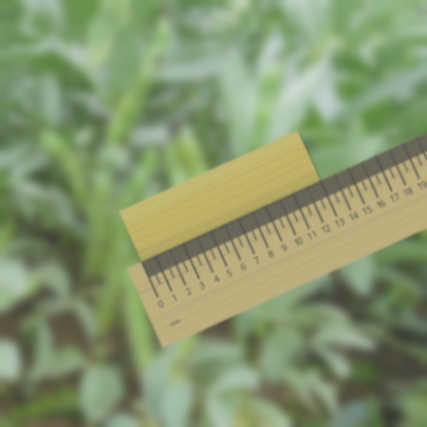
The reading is **13** cm
